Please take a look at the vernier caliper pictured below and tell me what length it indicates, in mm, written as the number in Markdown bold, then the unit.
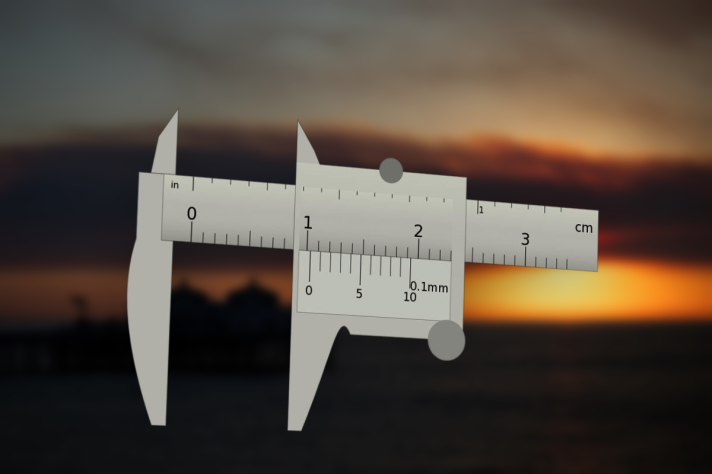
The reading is **10.3** mm
